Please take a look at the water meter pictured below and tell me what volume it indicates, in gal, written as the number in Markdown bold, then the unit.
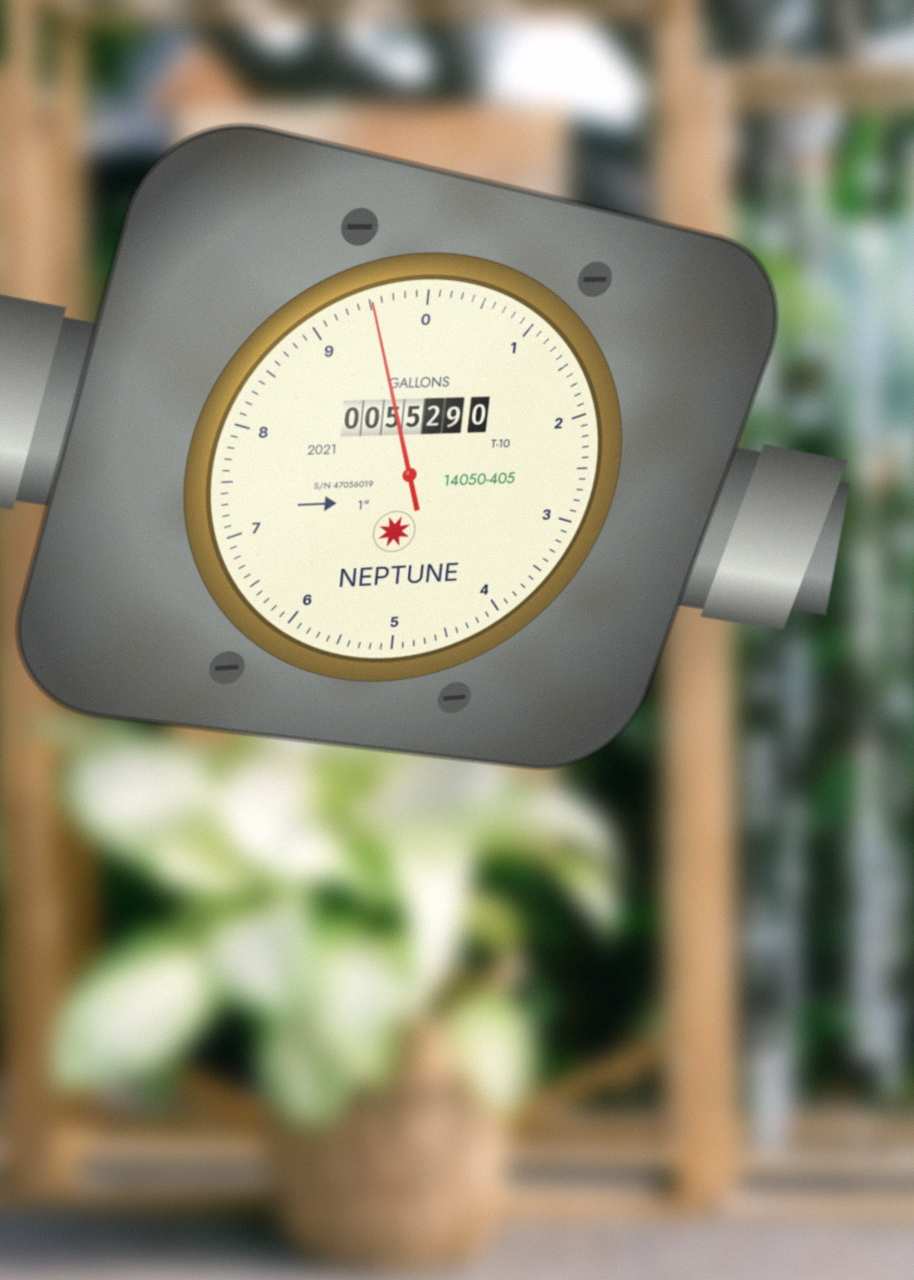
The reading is **55289.5** gal
